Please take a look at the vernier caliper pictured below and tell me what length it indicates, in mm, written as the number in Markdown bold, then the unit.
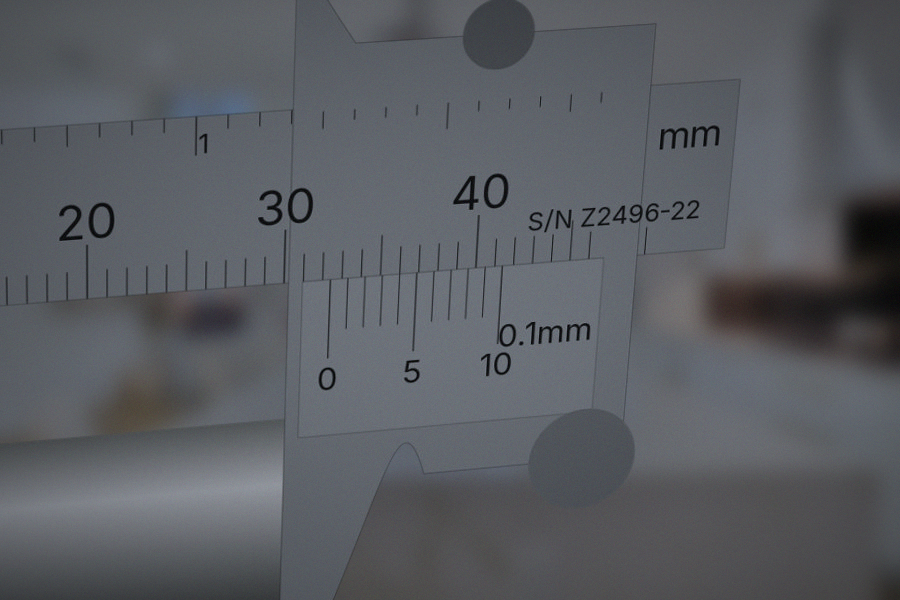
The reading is **32.4** mm
